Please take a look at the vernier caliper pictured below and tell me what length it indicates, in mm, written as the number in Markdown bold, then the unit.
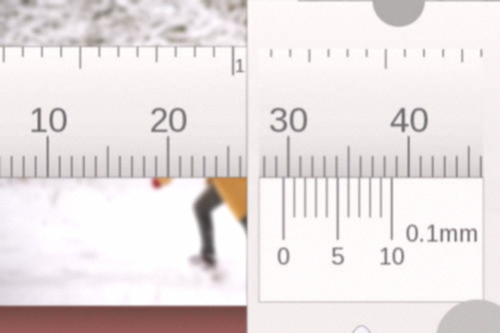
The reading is **29.6** mm
